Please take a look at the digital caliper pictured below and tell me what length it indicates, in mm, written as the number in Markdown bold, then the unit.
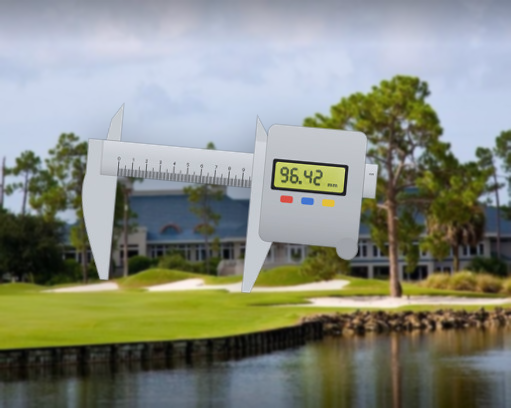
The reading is **96.42** mm
